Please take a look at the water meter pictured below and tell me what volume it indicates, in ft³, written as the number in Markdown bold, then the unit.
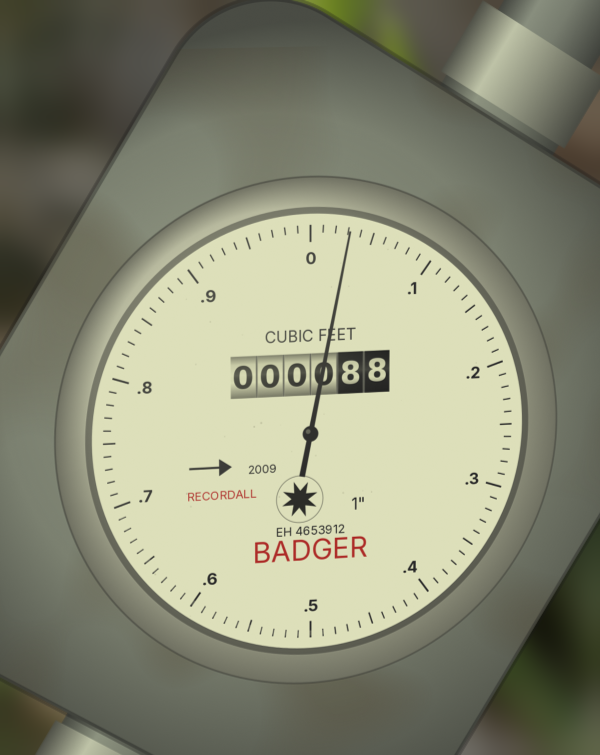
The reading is **88.03** ft³
